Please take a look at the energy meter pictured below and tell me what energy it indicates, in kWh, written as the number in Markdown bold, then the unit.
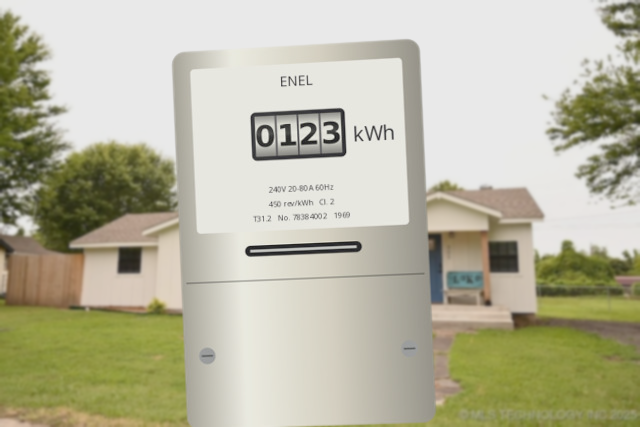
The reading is **123** kWh
